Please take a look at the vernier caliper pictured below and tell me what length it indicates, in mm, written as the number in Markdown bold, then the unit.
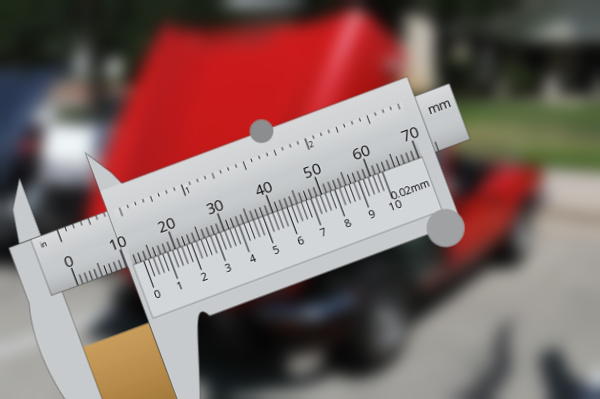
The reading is **13.5** mm
